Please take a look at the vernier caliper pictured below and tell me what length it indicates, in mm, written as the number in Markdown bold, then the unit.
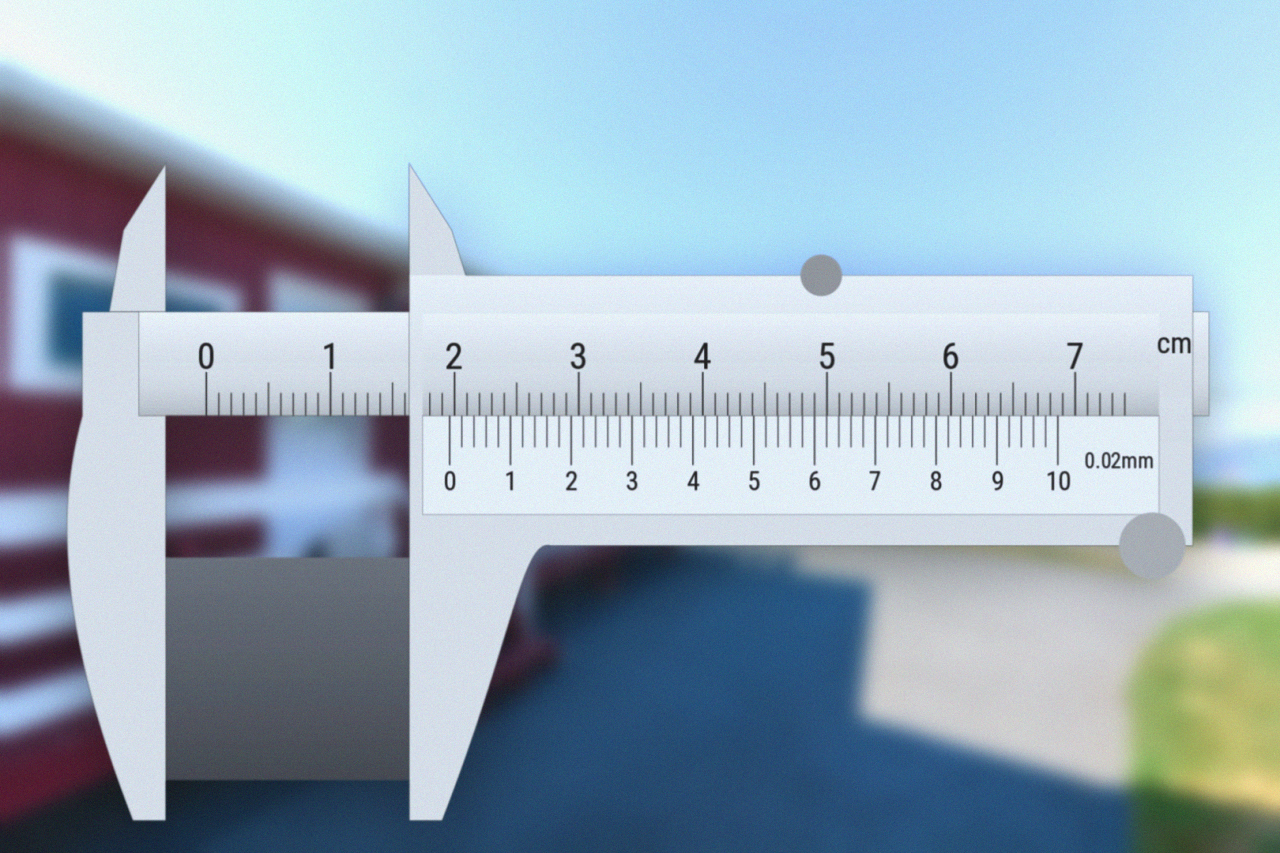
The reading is **19.6** mm
